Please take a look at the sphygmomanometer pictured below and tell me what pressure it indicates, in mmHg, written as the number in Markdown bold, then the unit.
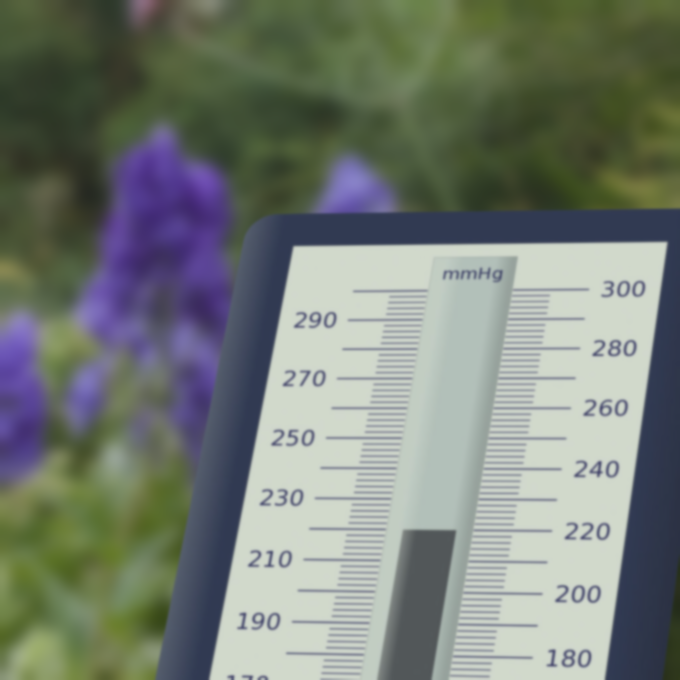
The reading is **220** mmHg
